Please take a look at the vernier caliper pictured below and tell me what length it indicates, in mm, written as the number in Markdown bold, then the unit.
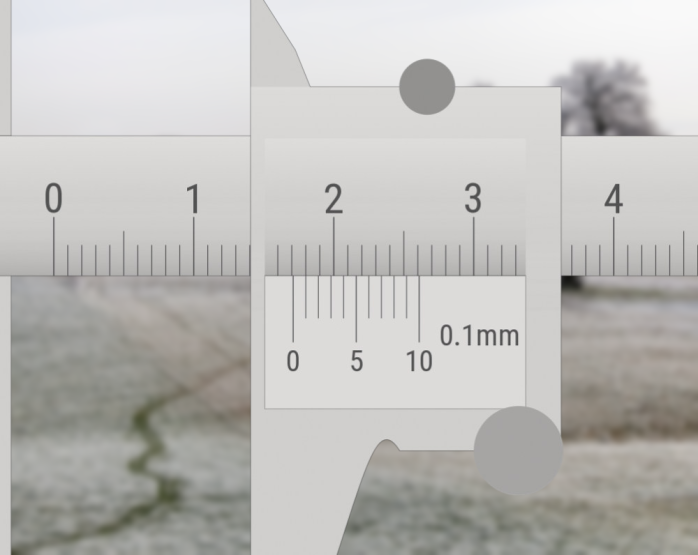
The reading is **17.1** mm
